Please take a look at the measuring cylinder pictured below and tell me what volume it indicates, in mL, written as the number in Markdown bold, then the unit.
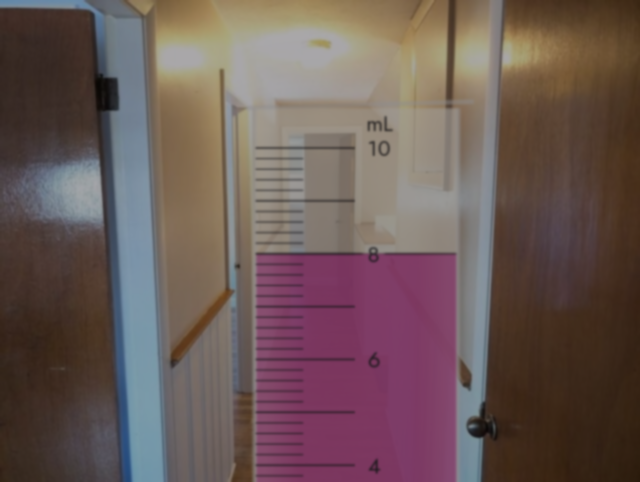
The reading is **8** mL
